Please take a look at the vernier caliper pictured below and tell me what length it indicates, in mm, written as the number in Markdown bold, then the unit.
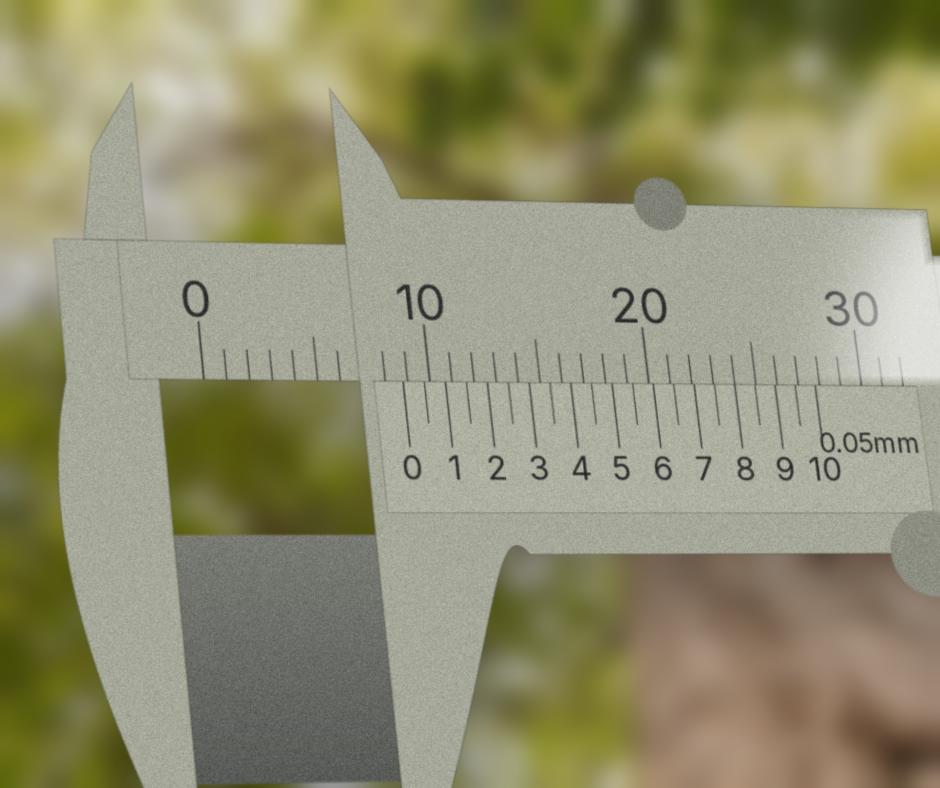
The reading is **8.8** mm
